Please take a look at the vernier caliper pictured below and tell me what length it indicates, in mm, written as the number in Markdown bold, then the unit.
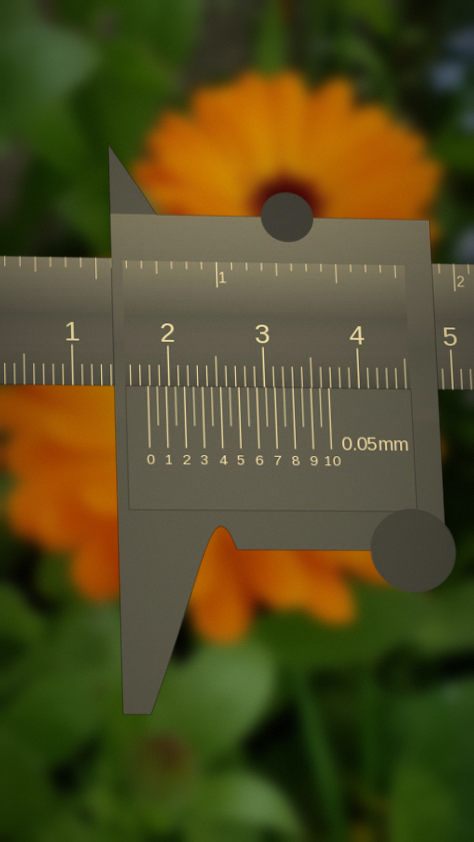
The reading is **17.8** mm
